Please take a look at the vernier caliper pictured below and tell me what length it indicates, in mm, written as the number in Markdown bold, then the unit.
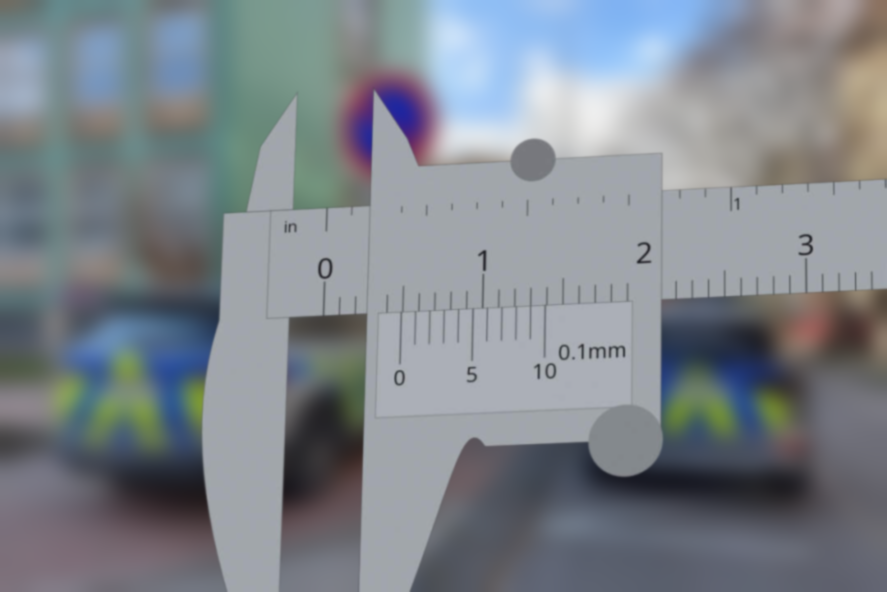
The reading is **4.9** mm
